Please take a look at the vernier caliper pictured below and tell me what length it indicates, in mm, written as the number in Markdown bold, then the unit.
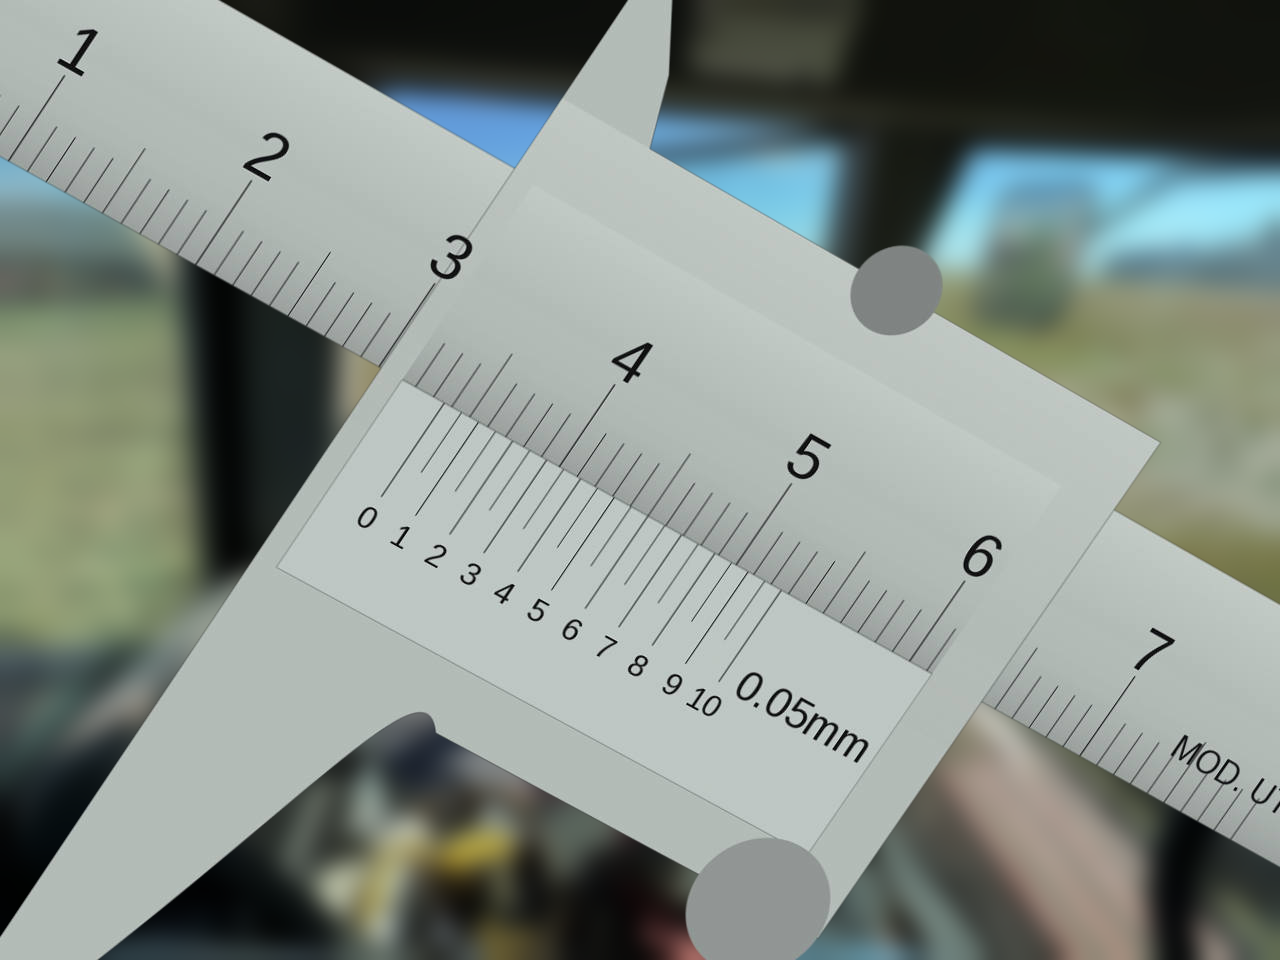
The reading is **33.6** mm
